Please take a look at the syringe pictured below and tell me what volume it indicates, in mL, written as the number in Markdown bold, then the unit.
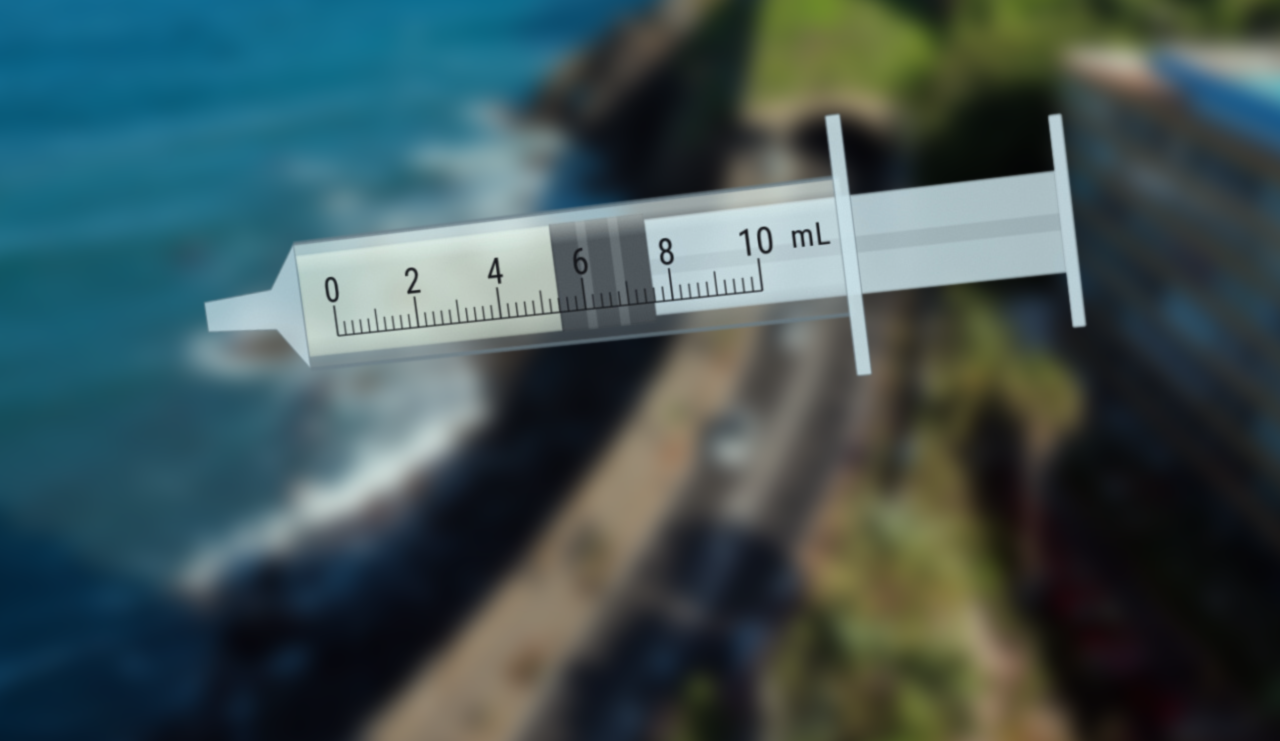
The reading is **5.4** mL
